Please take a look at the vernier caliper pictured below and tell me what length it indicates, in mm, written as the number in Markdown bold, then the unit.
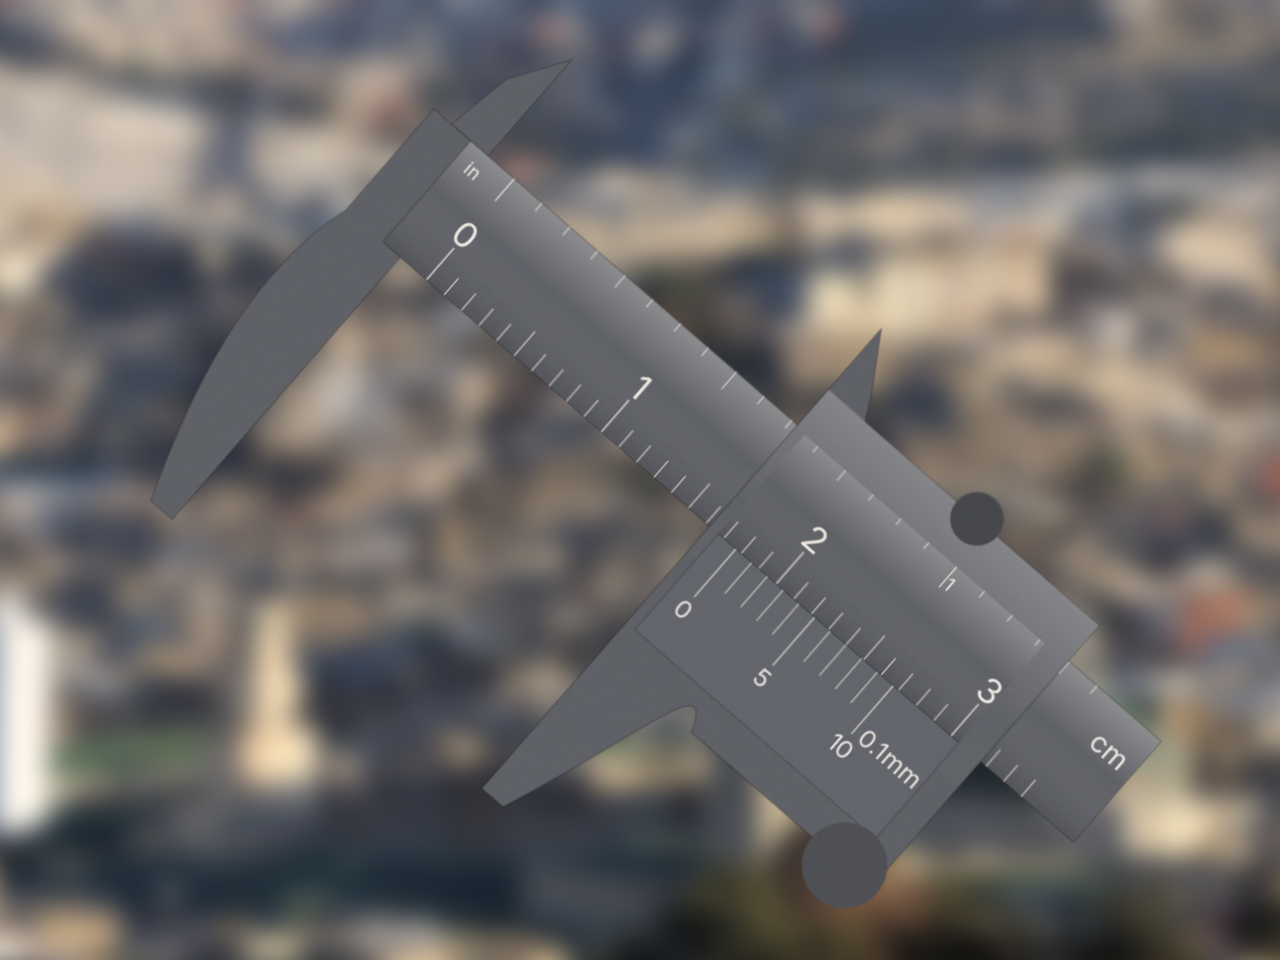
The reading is **17.7** mm
